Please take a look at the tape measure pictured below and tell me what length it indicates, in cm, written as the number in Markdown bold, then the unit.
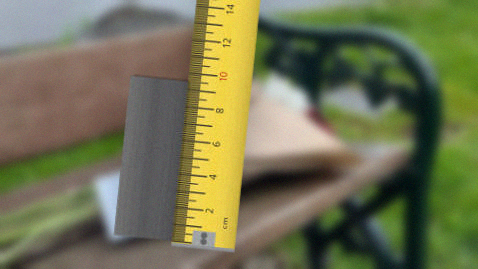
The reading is **9.5** cm
